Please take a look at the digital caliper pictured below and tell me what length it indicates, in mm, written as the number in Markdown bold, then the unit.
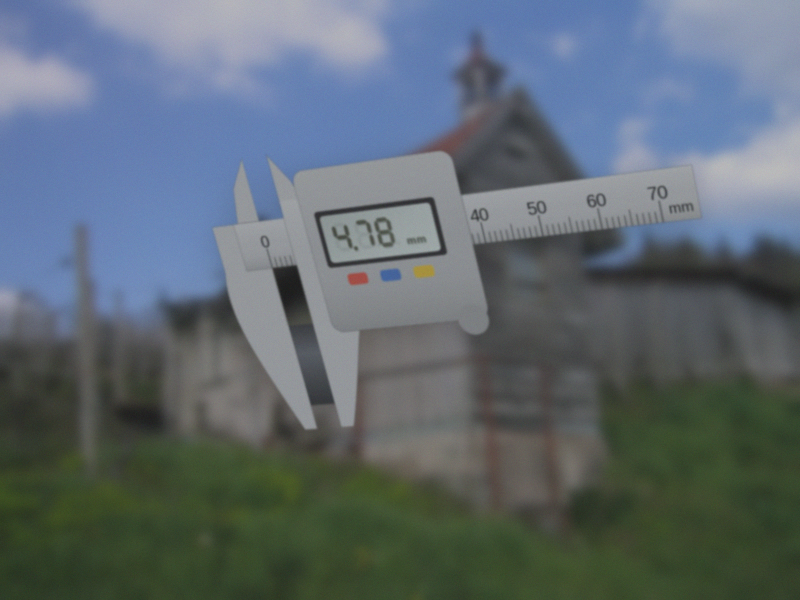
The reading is **4.78** mm
